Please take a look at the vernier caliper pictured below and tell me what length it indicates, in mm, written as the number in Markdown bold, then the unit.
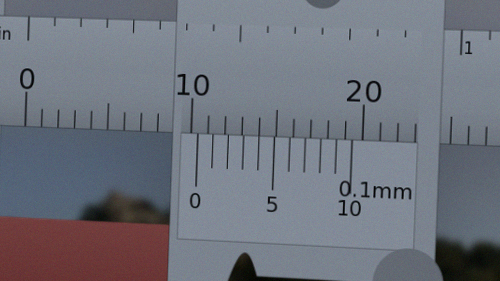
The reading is **10.4** mm
